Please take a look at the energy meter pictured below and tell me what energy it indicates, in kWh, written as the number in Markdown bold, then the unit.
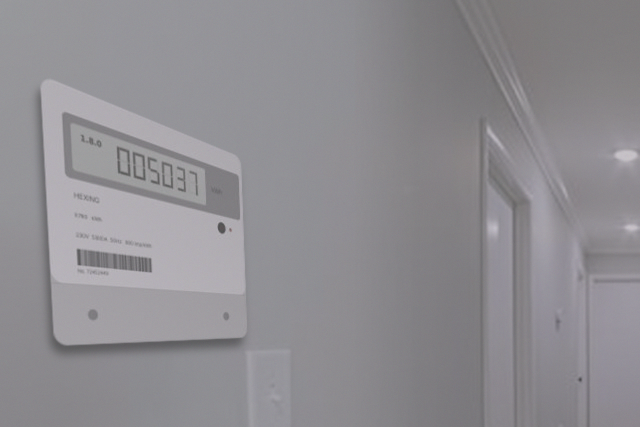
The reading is **5037** kWh
